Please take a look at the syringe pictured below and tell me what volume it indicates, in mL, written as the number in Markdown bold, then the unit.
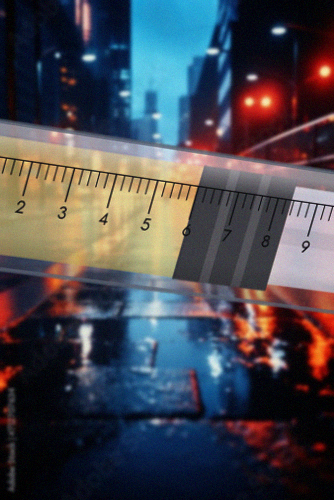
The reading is **6** mL
